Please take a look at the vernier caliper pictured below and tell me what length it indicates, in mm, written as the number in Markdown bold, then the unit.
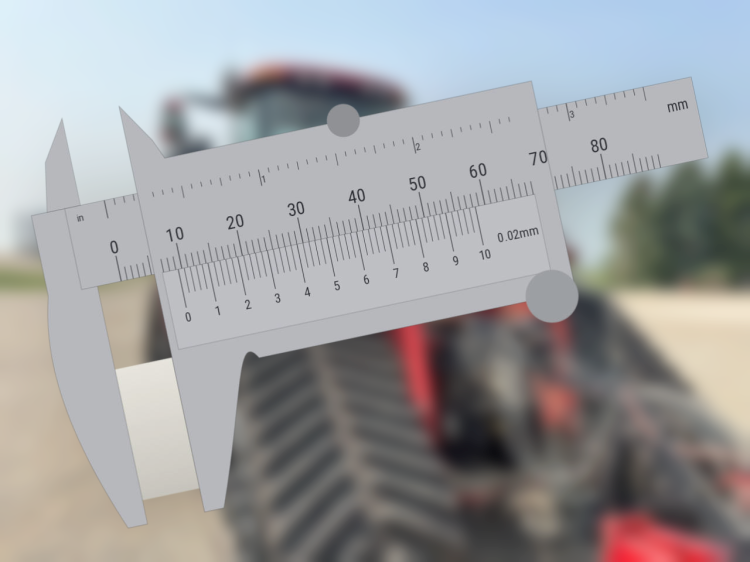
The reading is **9.4** mm
